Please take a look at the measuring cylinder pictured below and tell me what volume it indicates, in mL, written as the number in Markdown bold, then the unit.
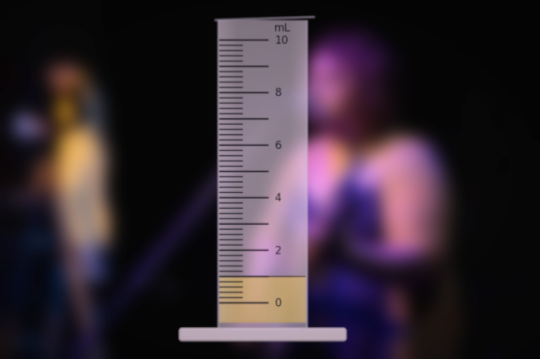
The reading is **1** mL
